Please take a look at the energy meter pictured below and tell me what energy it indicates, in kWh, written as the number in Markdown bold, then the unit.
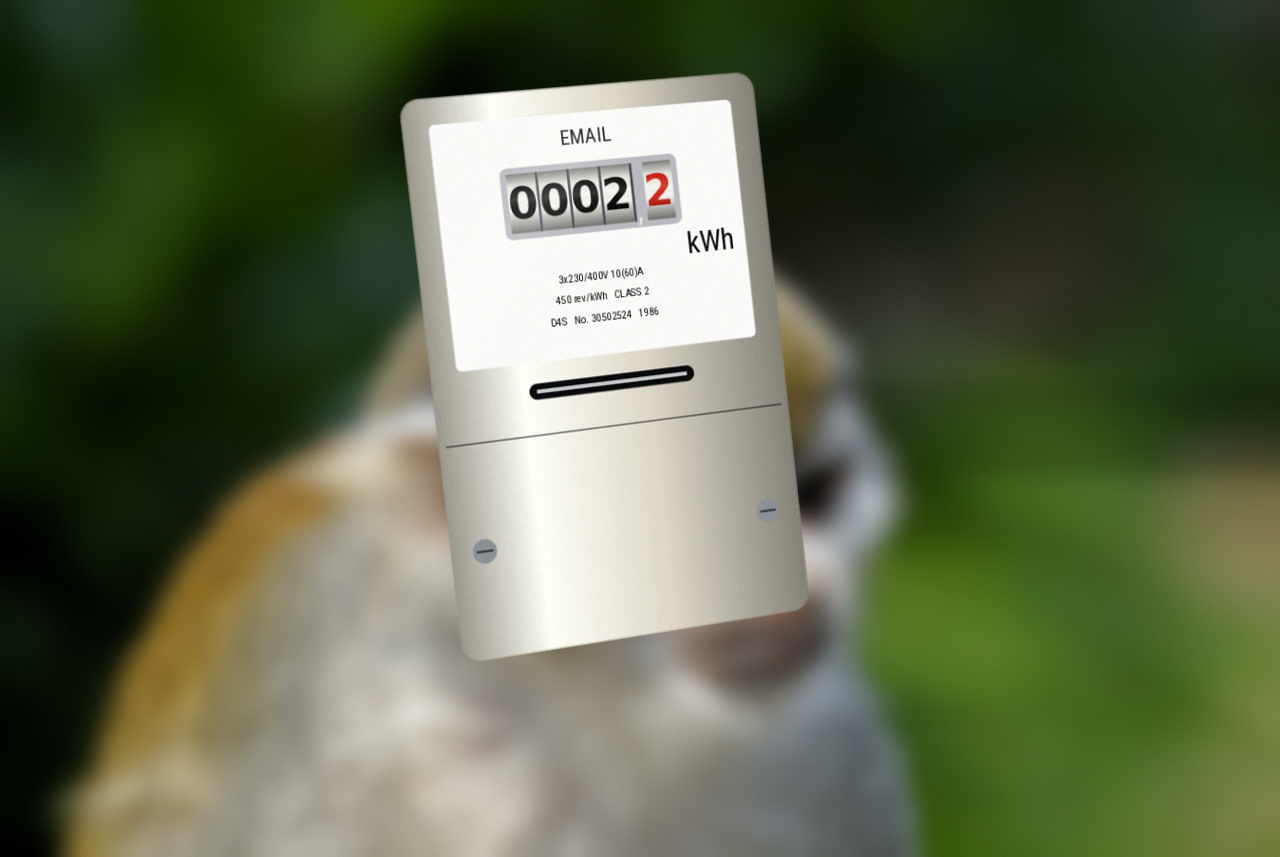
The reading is **2.2** kWh
